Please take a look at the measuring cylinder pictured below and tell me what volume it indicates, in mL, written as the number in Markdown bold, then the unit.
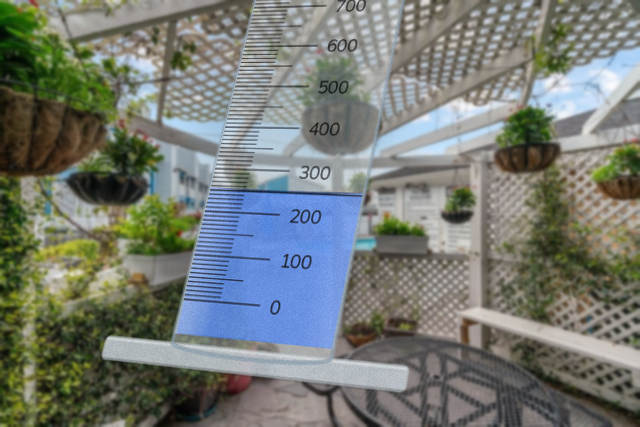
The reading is **250** mL
